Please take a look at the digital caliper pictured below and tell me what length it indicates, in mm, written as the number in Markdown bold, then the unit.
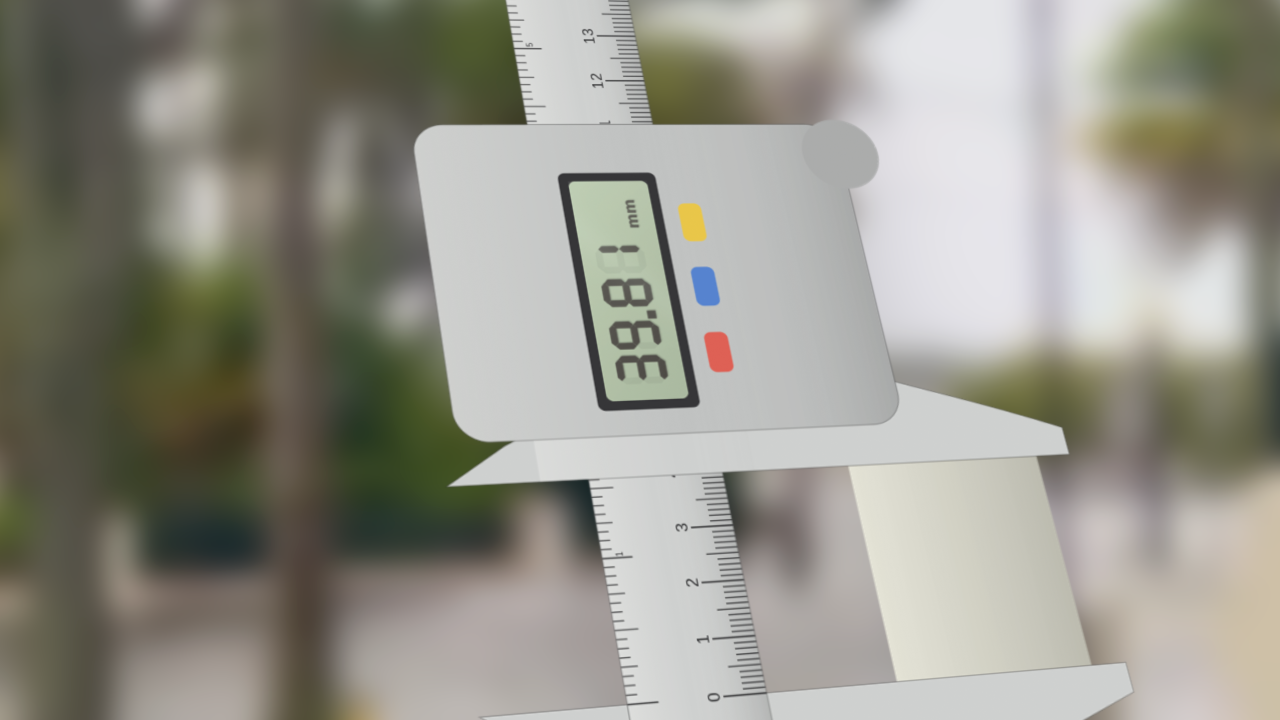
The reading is **39.81** mm
